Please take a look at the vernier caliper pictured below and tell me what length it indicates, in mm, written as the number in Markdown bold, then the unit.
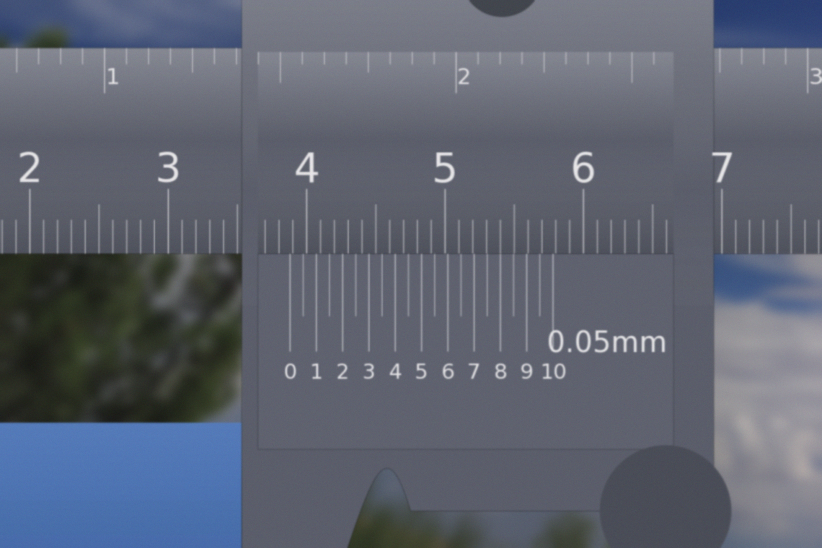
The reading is **38.8** mm
